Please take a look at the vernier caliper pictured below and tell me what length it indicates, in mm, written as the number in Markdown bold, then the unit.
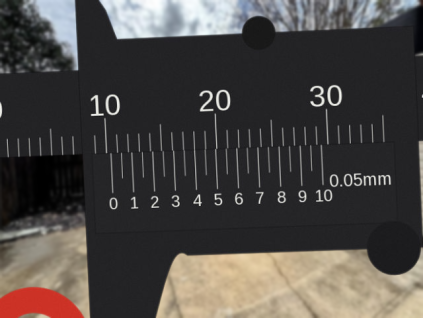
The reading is **10.4** mm
